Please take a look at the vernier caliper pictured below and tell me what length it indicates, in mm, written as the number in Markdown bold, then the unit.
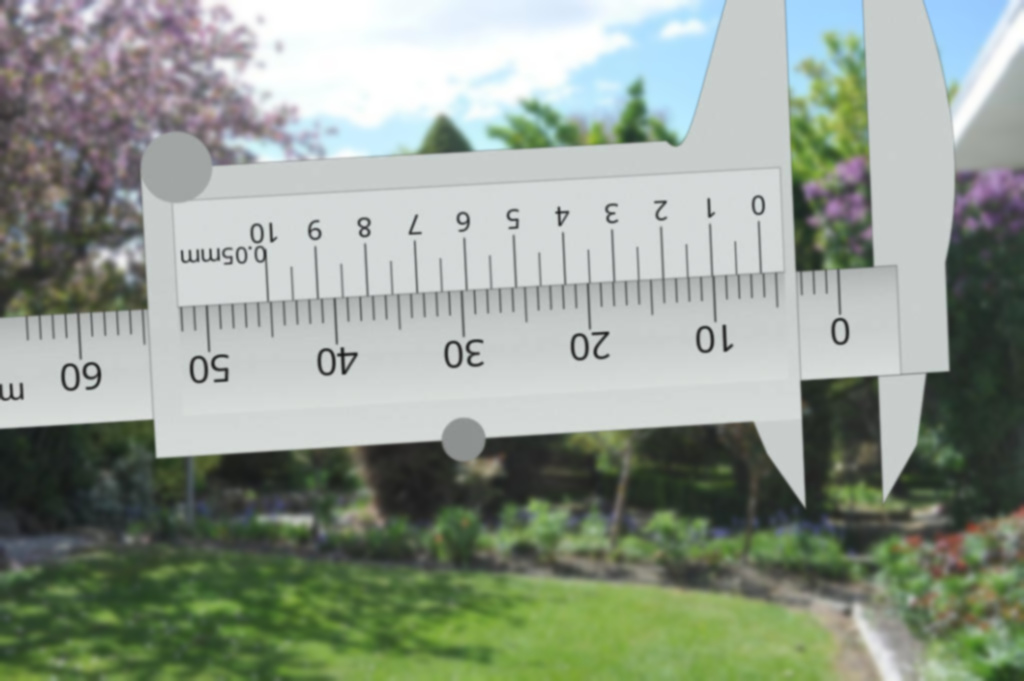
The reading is **6.2** mm
